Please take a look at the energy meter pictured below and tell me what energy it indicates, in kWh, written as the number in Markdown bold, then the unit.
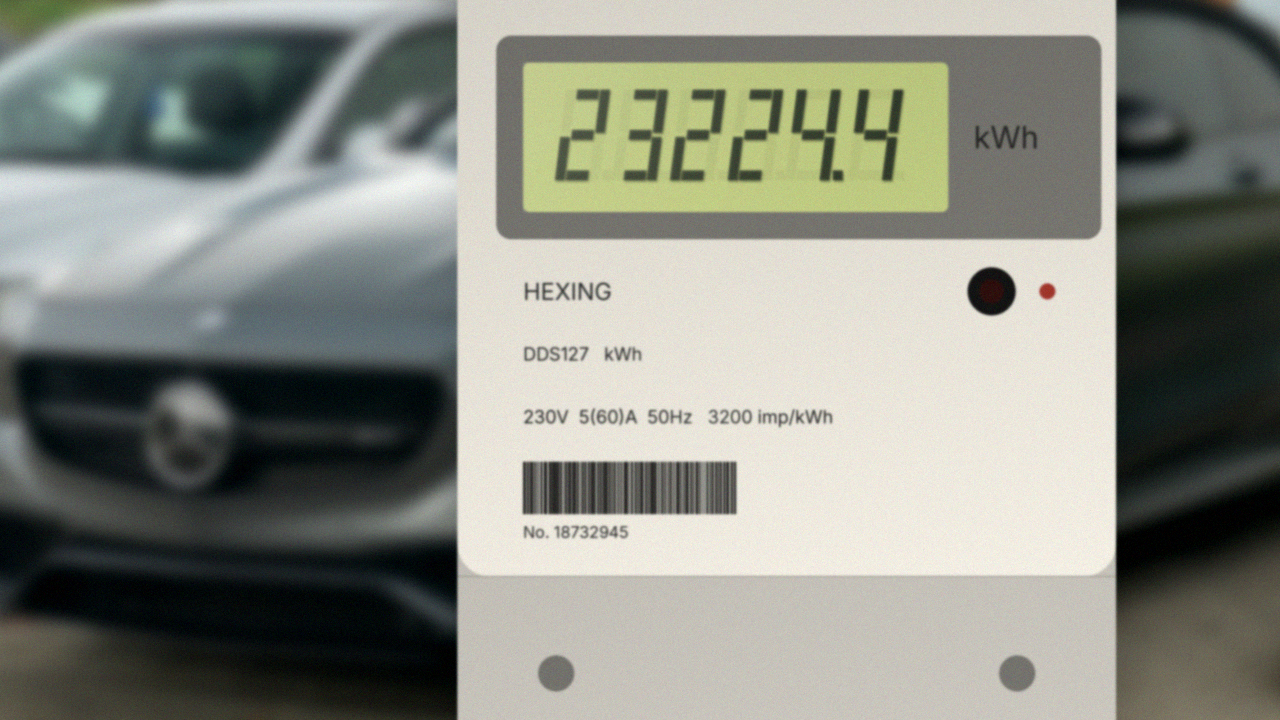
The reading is **23224.4** kWh
